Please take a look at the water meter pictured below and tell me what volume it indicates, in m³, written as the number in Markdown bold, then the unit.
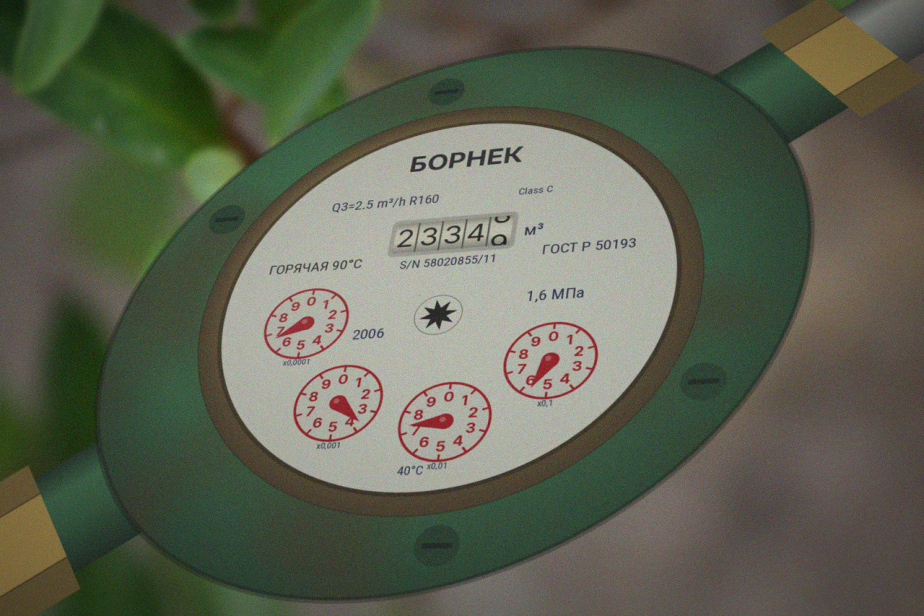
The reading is **23348.5736** m³
